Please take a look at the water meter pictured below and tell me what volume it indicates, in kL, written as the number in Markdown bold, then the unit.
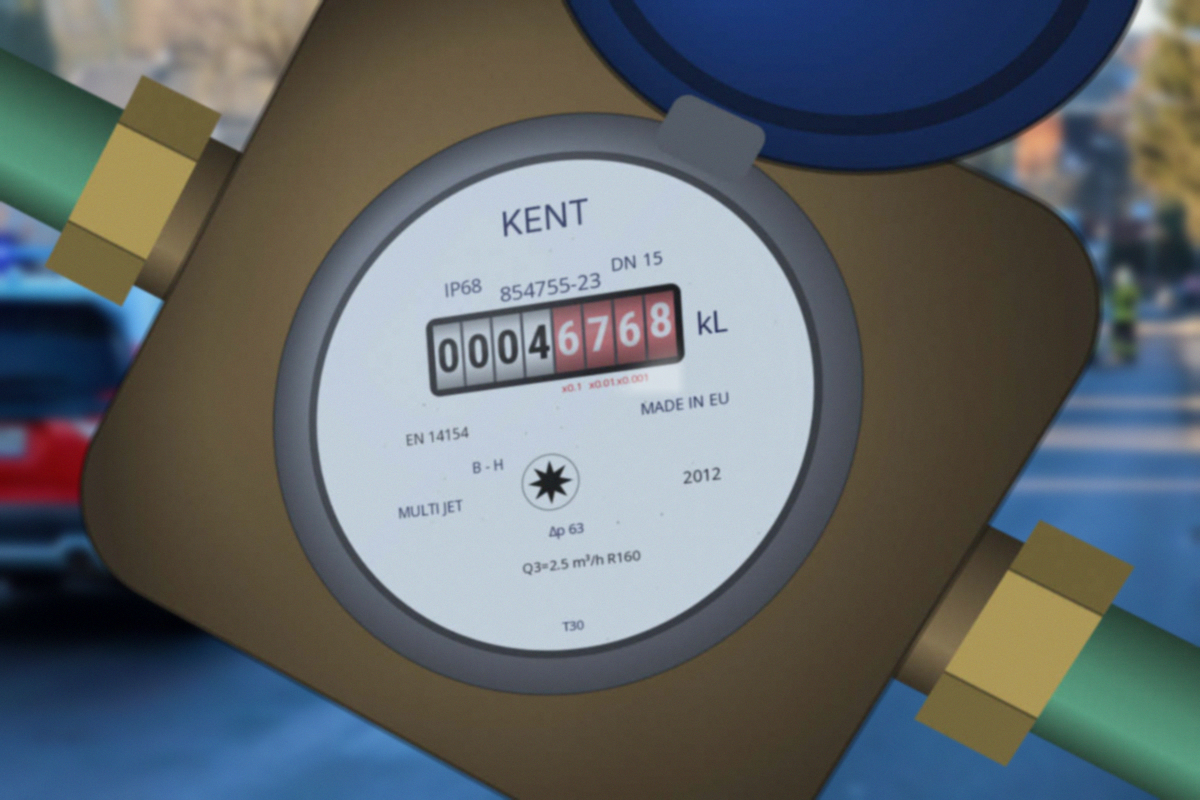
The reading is **4.6768** kL
